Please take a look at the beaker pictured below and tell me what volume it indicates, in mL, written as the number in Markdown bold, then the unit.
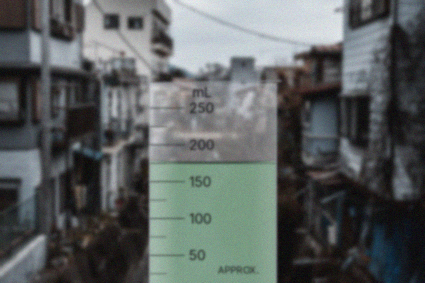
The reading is **175** mL
